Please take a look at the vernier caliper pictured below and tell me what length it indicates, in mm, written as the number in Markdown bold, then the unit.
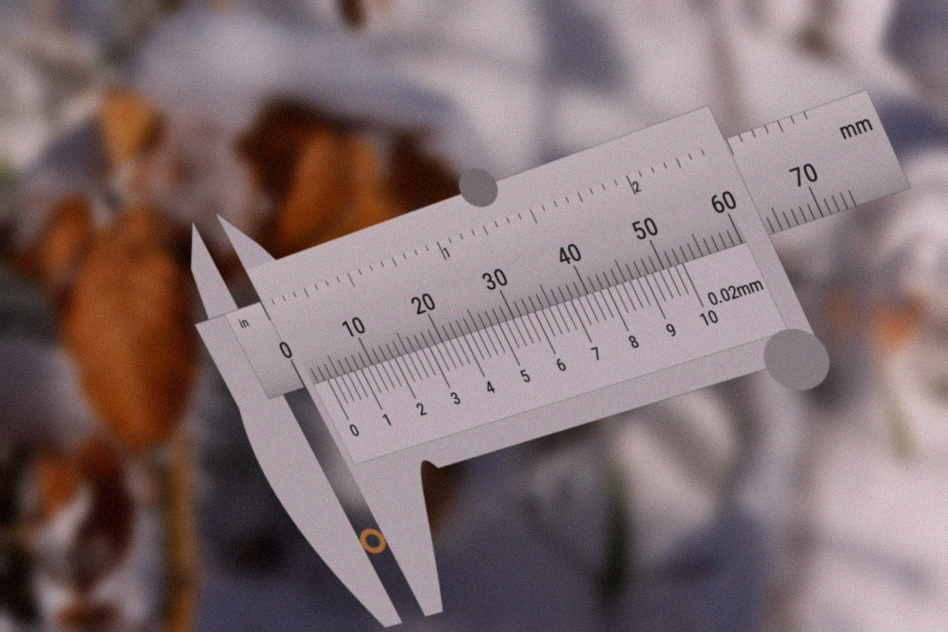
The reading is **3.4** mm
